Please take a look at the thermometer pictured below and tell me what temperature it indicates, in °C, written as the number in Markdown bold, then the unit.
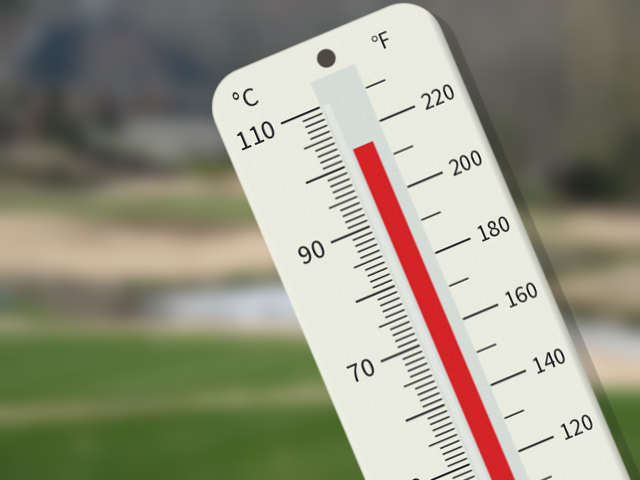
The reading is **102** °C
